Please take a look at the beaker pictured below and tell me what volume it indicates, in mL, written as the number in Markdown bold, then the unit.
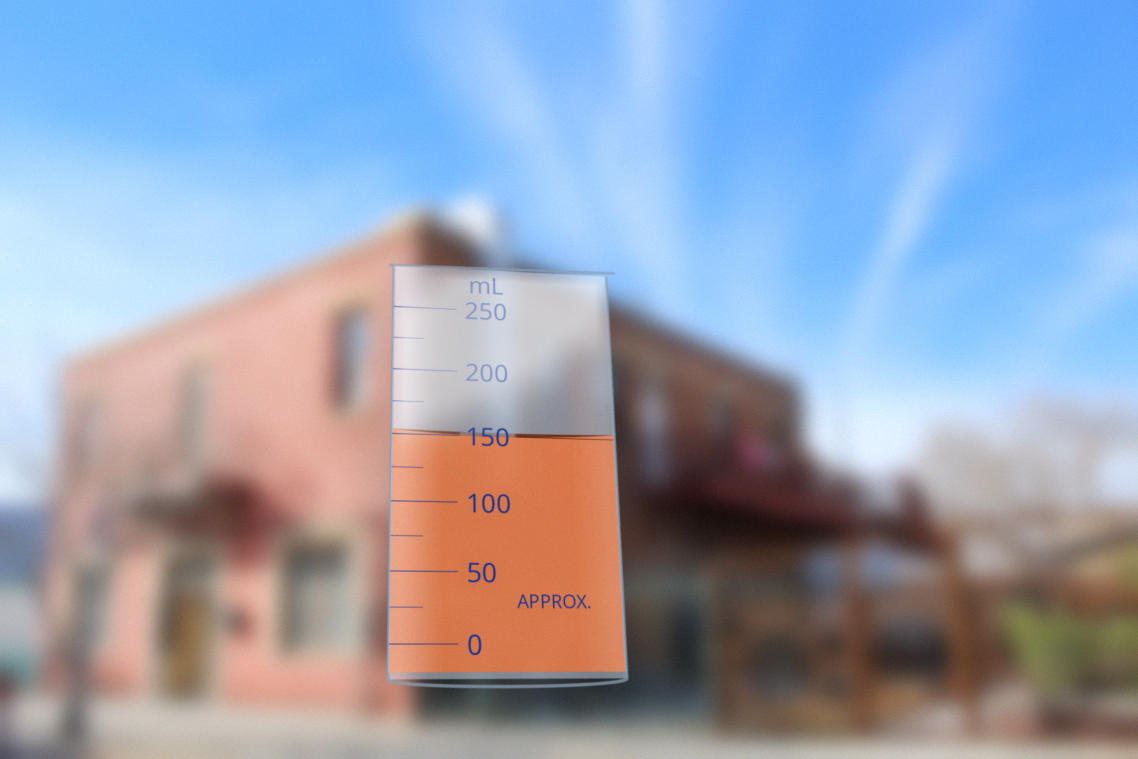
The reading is **150** mL
